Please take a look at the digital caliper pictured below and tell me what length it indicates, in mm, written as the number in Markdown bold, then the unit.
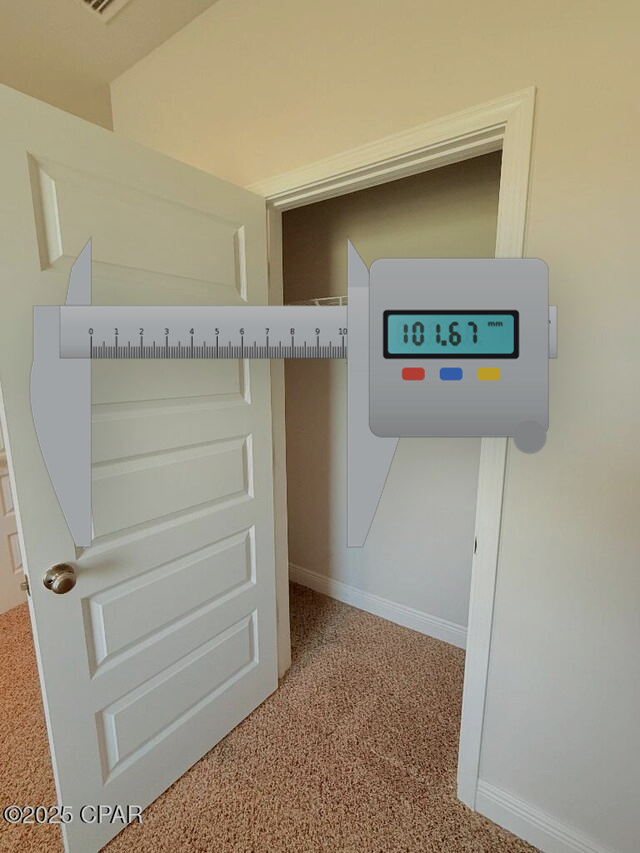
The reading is **101.67** mm
